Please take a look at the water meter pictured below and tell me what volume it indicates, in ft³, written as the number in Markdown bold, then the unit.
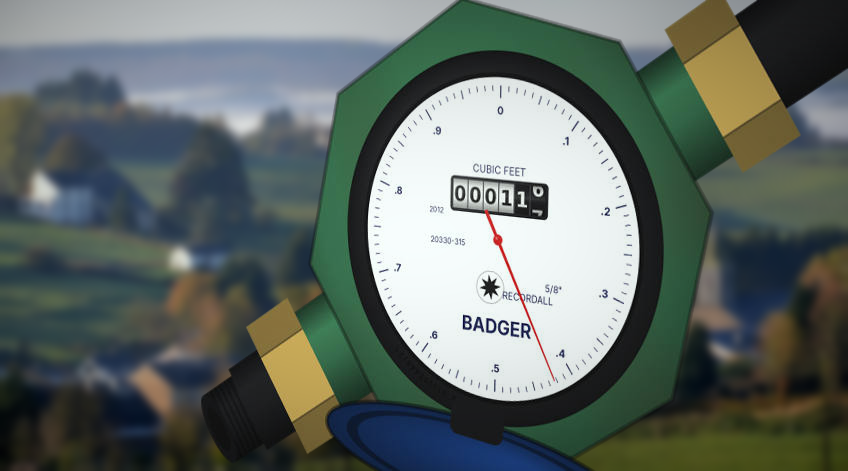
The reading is **116.42** ft³
